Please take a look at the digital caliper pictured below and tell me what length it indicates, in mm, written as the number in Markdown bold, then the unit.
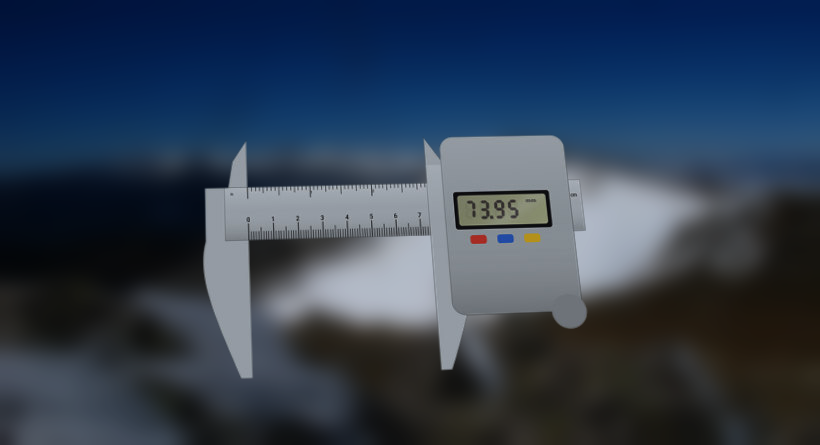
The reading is **73.95** mm
